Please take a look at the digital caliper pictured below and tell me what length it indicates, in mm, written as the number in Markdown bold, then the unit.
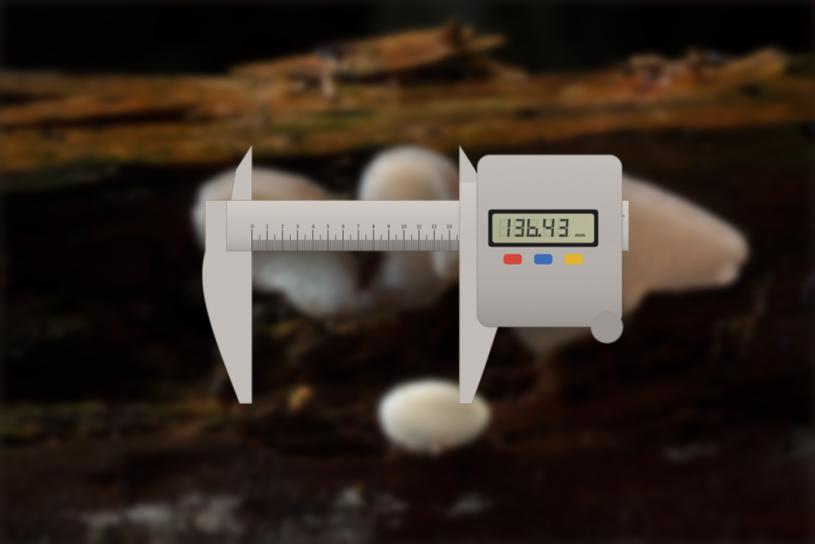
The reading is **136.43** mm
